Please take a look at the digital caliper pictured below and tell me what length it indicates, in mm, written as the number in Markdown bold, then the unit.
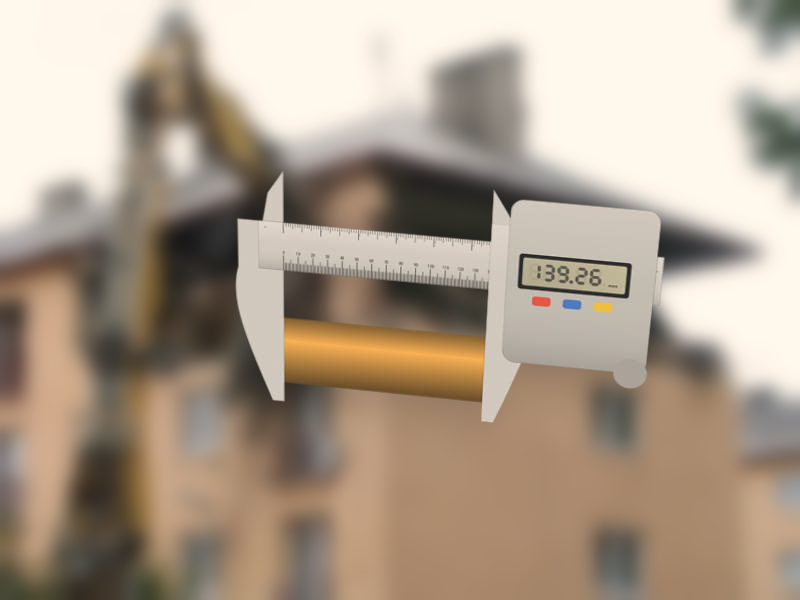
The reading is **139.26** mm
